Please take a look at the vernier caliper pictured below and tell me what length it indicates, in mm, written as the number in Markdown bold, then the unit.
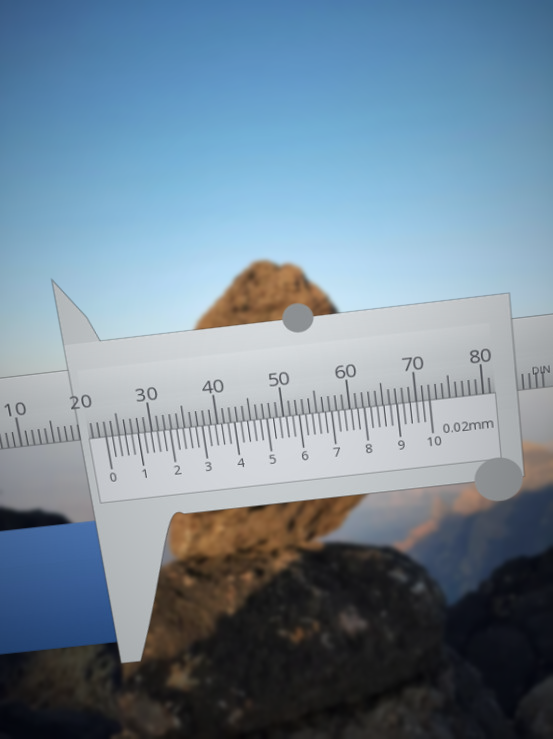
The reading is **23.0** mm
